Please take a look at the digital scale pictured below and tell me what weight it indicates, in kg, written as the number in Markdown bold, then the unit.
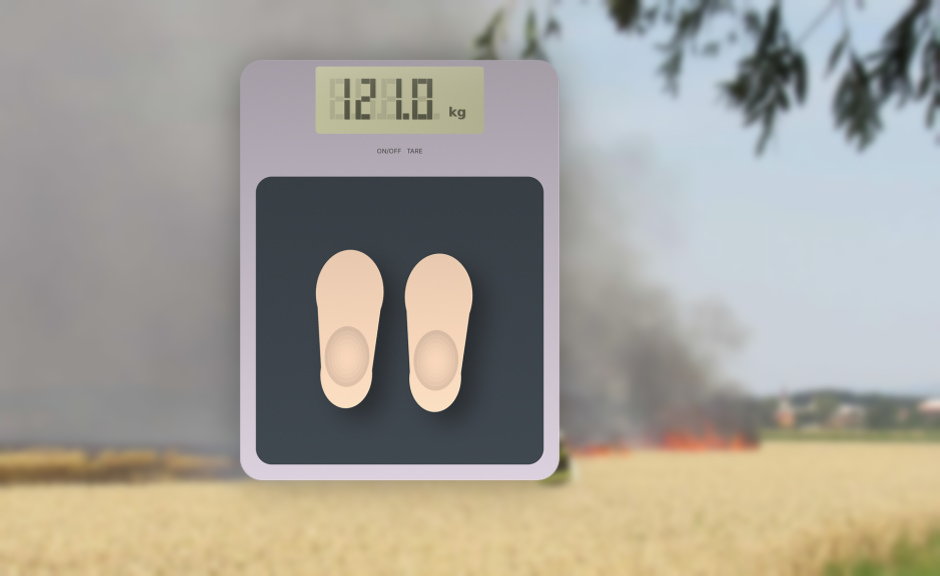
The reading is **121.0** kg
